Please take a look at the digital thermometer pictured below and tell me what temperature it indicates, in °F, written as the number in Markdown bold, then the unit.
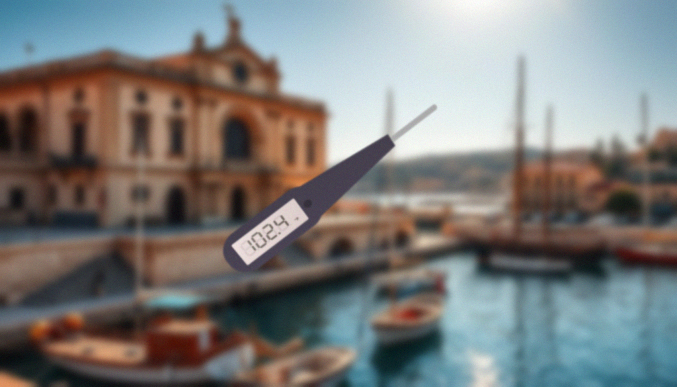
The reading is **102.4** °F
